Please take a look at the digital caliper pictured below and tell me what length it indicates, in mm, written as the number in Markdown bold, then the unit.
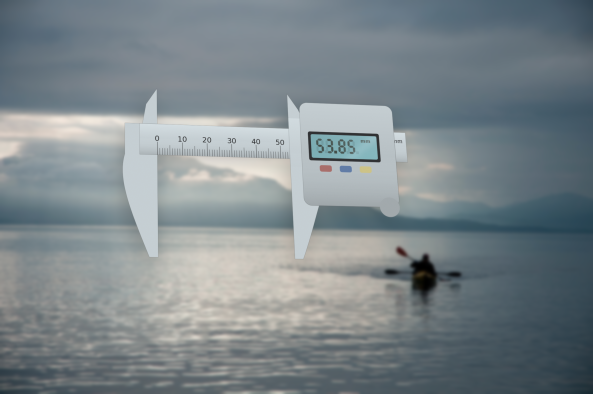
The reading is **53.85** mm
